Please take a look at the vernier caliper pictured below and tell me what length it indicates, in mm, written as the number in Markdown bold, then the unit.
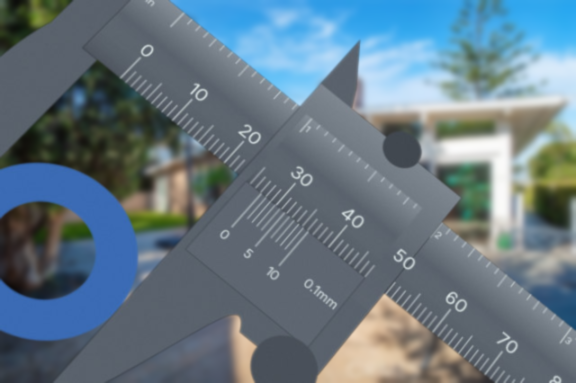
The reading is **27.2** mm
